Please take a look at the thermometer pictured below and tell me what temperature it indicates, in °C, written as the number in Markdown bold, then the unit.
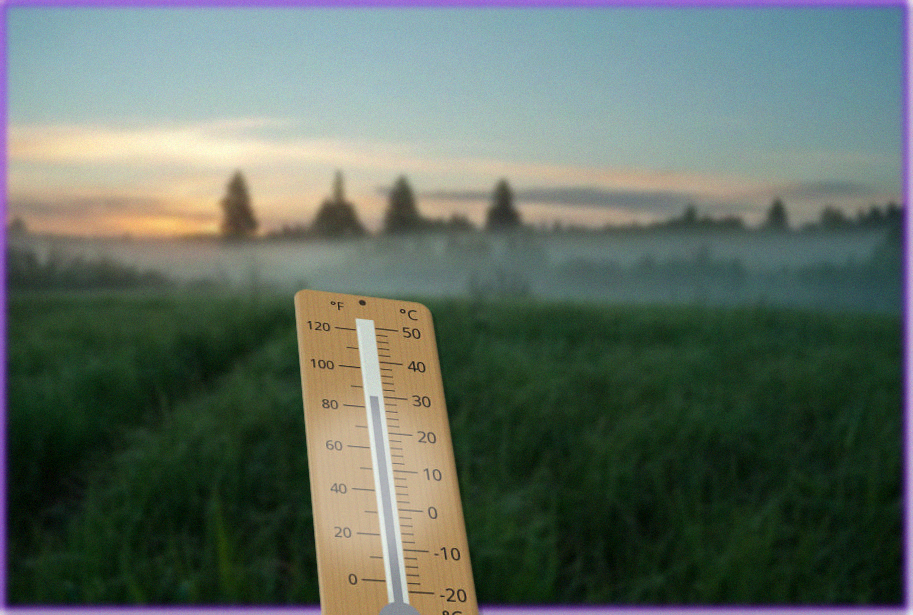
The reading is **30** °C
